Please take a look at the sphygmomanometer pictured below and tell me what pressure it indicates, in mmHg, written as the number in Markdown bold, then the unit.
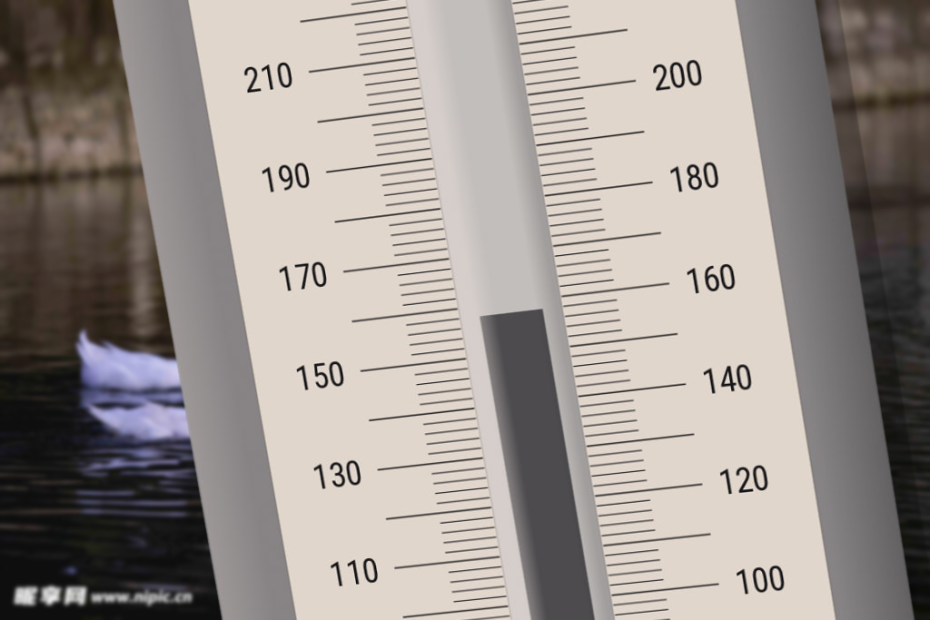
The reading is **158** mmHg
